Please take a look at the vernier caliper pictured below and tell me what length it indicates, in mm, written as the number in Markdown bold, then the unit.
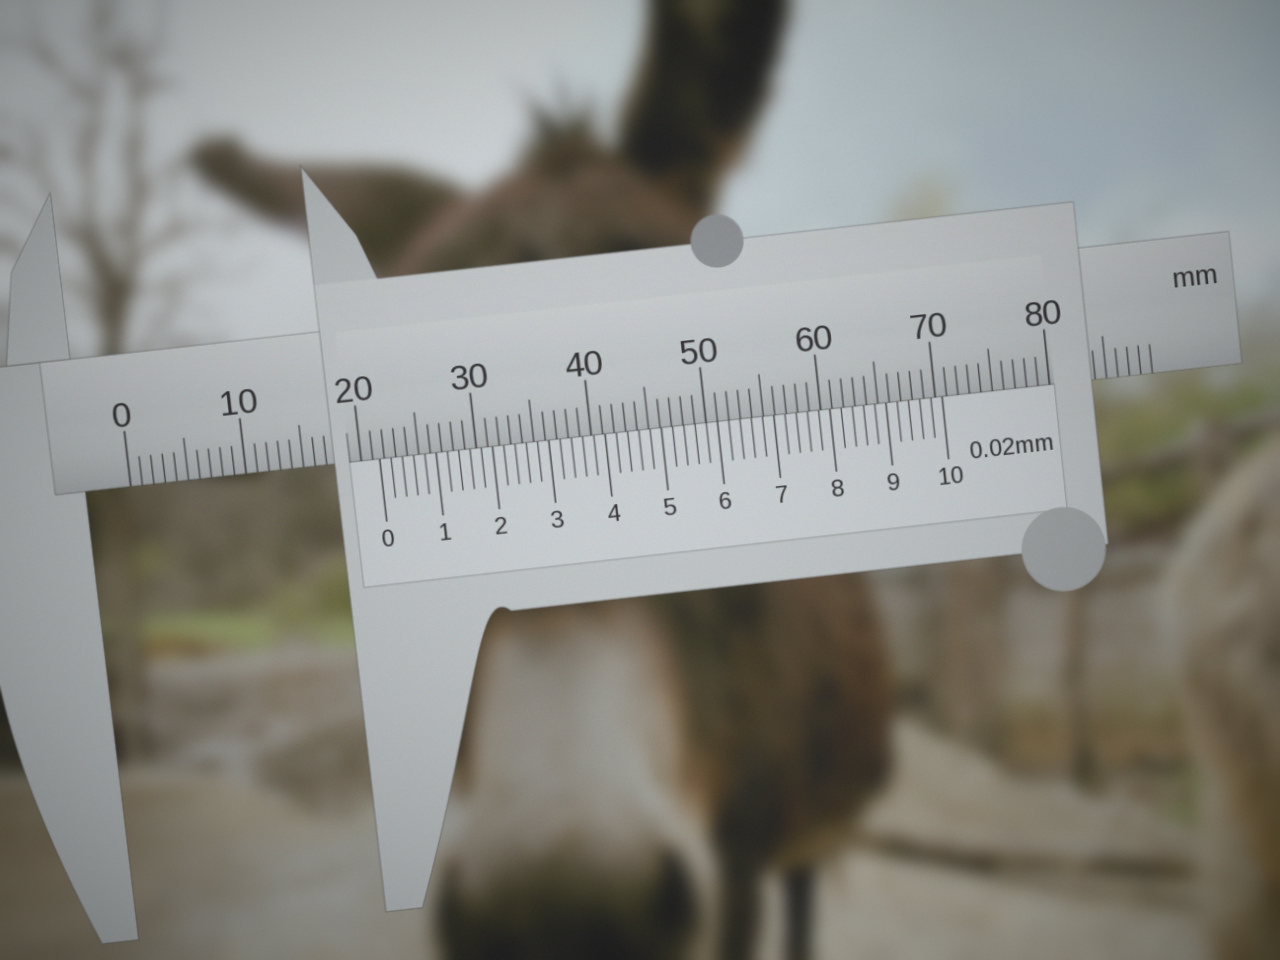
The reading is **21.6** mm
